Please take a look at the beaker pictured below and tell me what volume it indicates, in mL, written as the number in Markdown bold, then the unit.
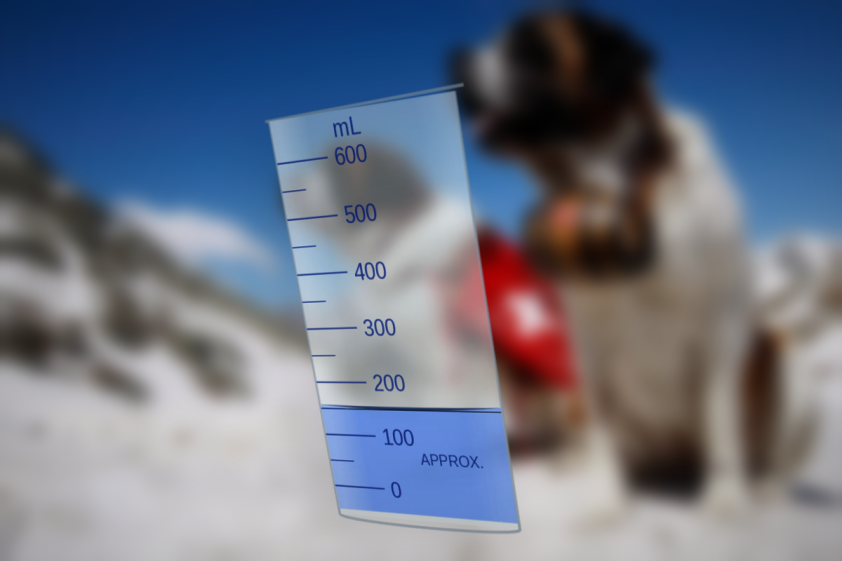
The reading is **150** mL
